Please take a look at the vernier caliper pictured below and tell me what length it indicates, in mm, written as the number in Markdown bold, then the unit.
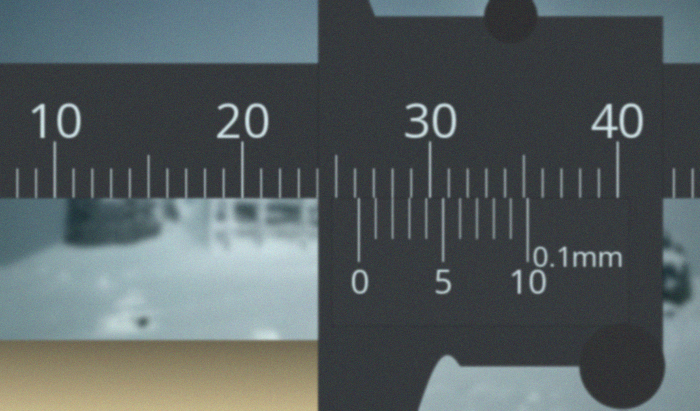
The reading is **26.2** mm
